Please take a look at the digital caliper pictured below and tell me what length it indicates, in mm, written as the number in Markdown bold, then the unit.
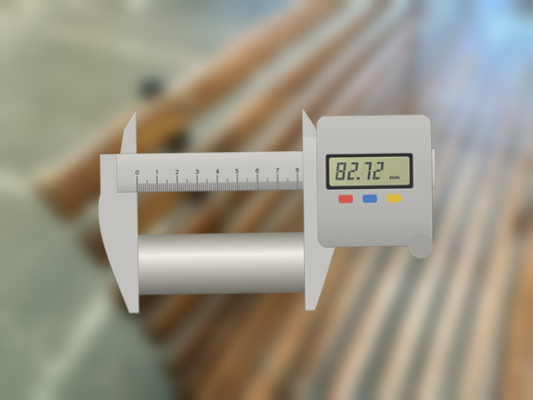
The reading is **82.72** mm
